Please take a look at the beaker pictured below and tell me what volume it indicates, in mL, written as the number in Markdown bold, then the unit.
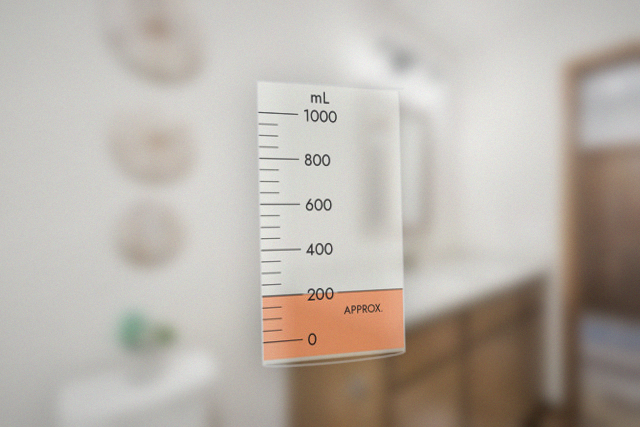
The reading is **200** mL
